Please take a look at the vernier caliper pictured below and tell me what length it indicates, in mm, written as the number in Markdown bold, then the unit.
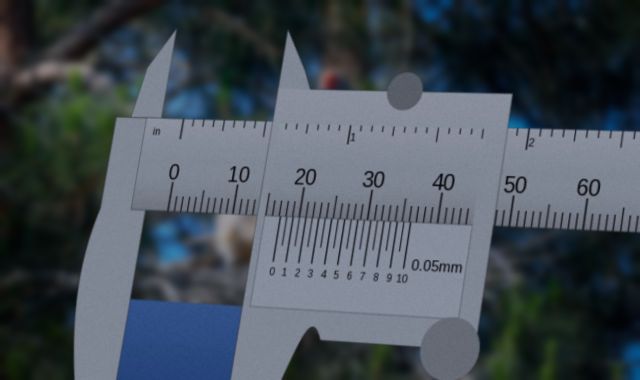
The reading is **17.2** mm
